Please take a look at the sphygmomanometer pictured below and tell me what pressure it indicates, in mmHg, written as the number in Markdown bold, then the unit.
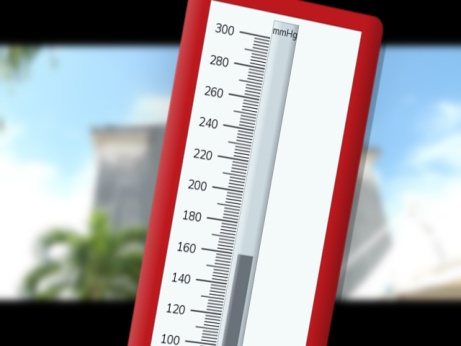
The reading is **160** mmHg
